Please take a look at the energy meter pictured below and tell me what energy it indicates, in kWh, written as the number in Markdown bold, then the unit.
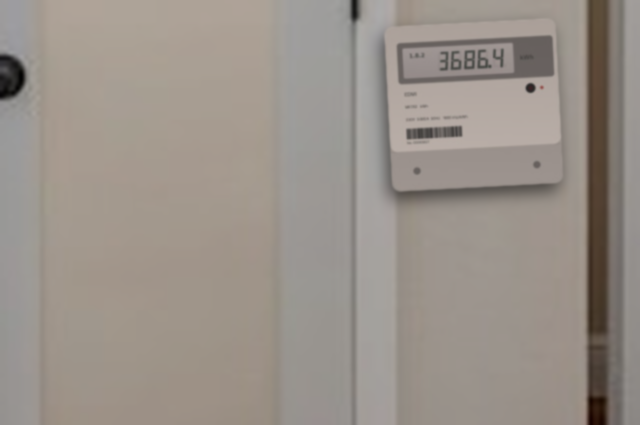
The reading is **3686.4** kWh
